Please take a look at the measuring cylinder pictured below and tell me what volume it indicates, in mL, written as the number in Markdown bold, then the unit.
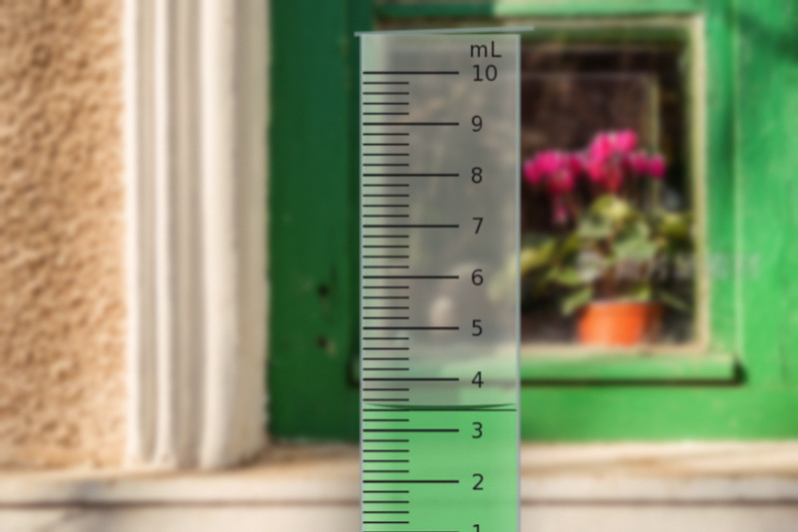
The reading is **3.4** mL
